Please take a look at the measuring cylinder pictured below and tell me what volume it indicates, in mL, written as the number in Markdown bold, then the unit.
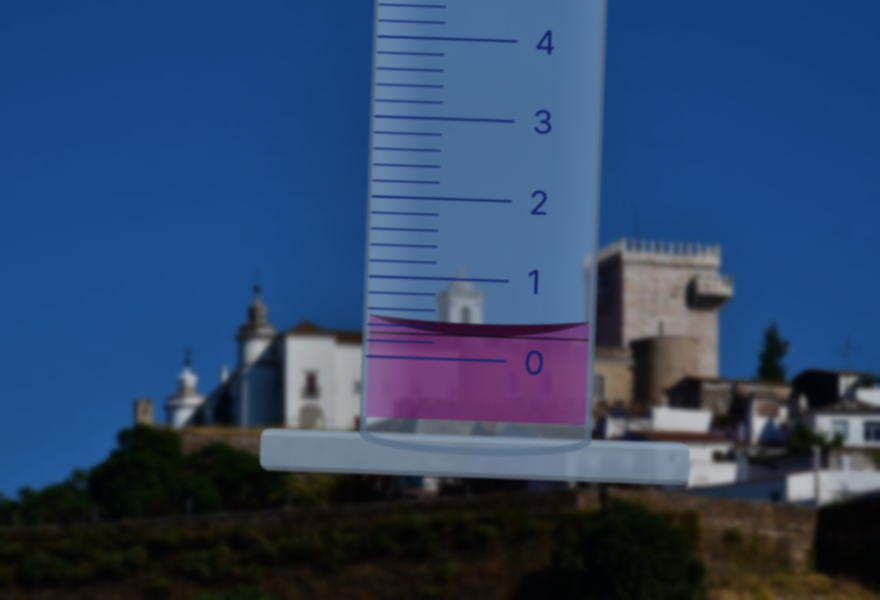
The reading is **0.3** mL
